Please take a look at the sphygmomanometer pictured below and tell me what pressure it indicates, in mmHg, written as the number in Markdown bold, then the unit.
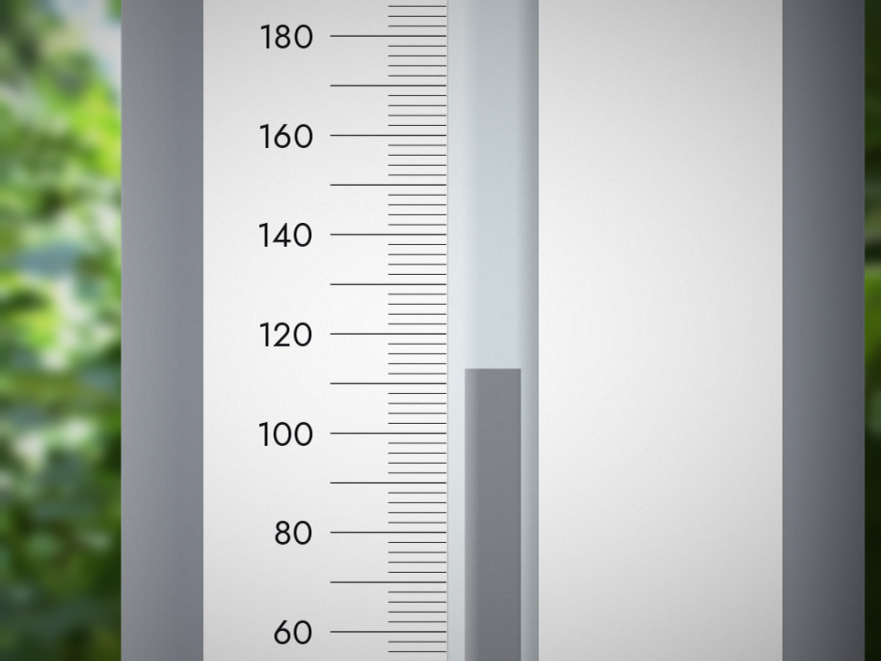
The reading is **113** mmHg
